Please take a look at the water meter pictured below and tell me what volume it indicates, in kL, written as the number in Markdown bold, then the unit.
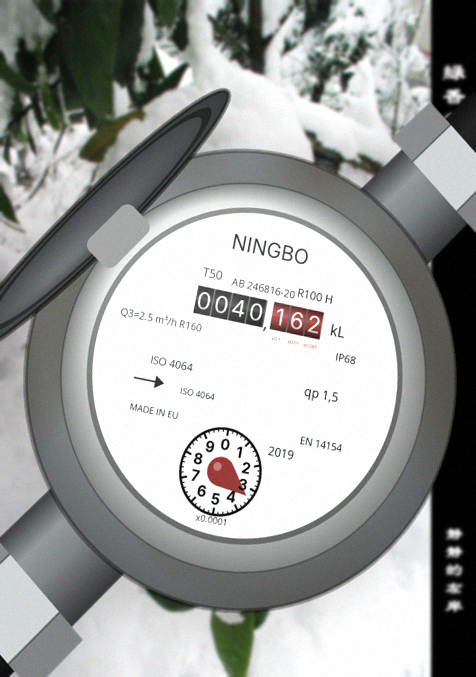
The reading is **40.1623** kL
